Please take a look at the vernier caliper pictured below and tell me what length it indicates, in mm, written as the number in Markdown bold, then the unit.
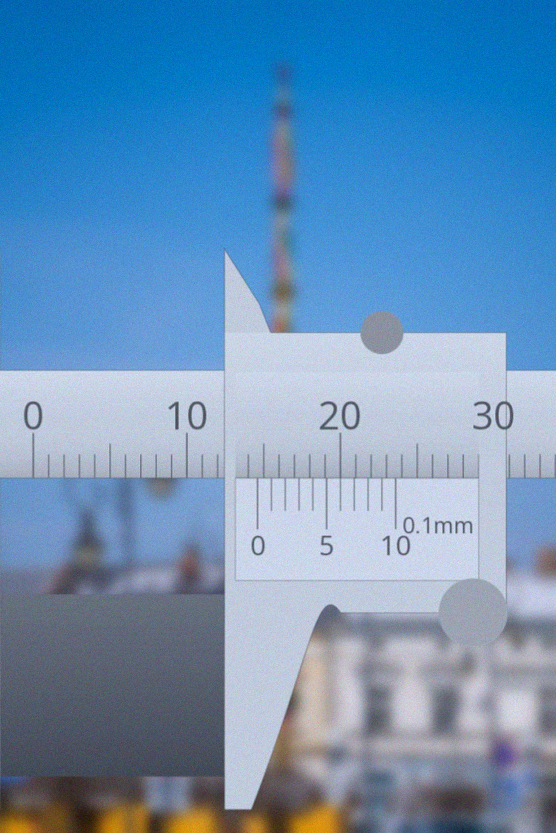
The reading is **14.6** mm
